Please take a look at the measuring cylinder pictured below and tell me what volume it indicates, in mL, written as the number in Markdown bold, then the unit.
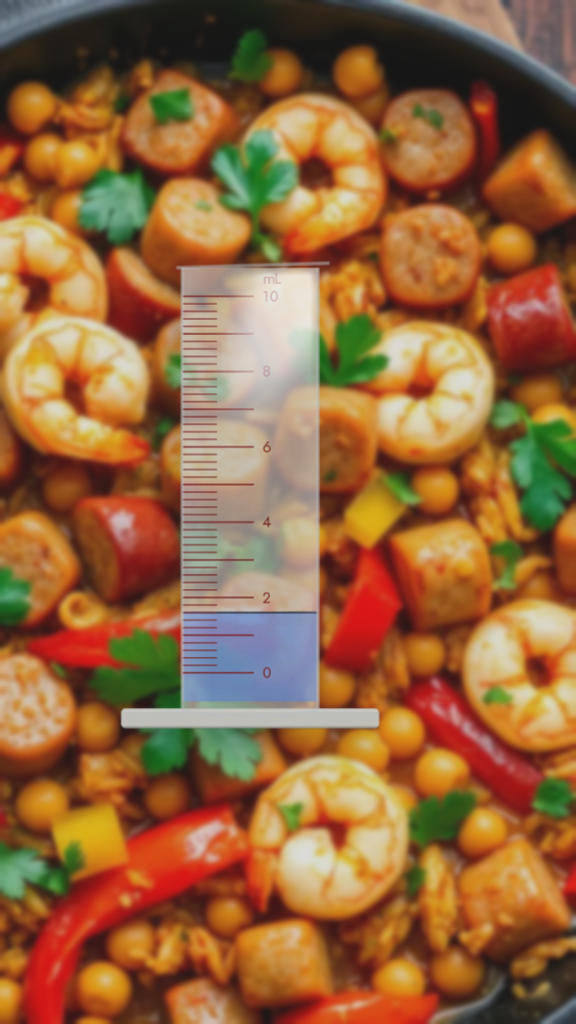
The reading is **1.6** mL
